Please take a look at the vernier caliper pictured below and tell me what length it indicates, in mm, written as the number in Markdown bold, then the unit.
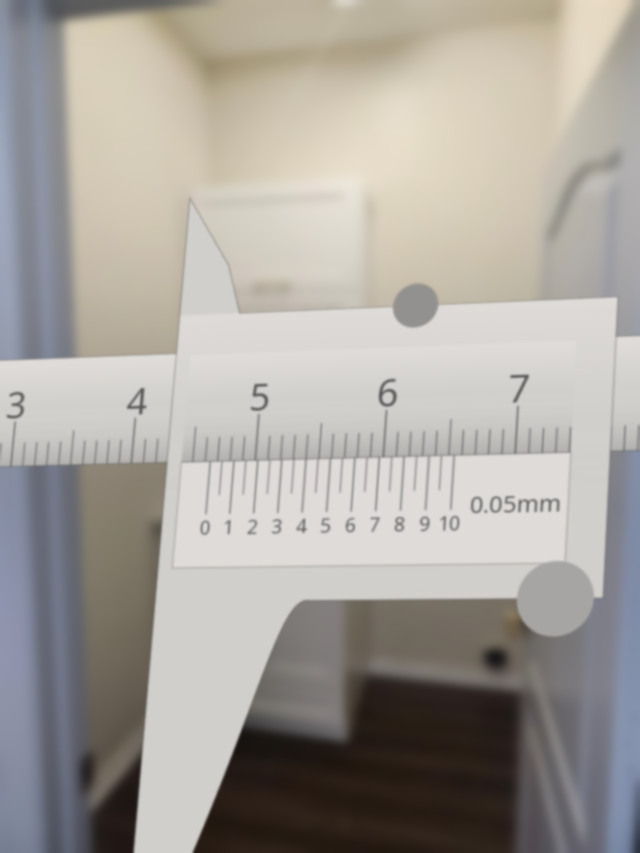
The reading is **46.4** mm
